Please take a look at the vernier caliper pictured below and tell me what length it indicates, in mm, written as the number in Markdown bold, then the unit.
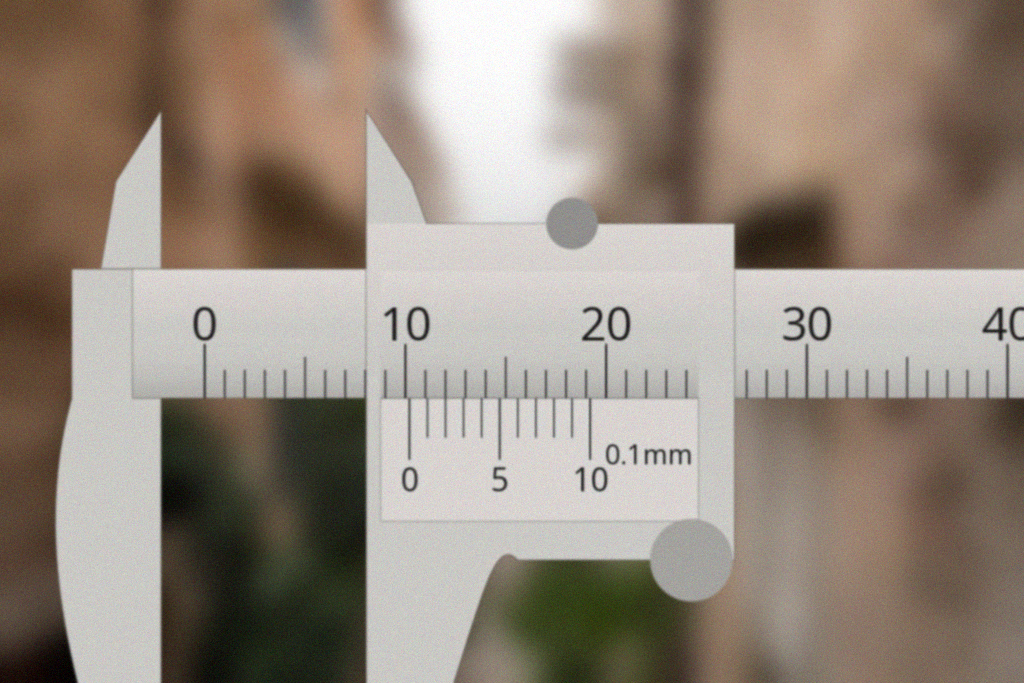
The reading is **10.2** mm
